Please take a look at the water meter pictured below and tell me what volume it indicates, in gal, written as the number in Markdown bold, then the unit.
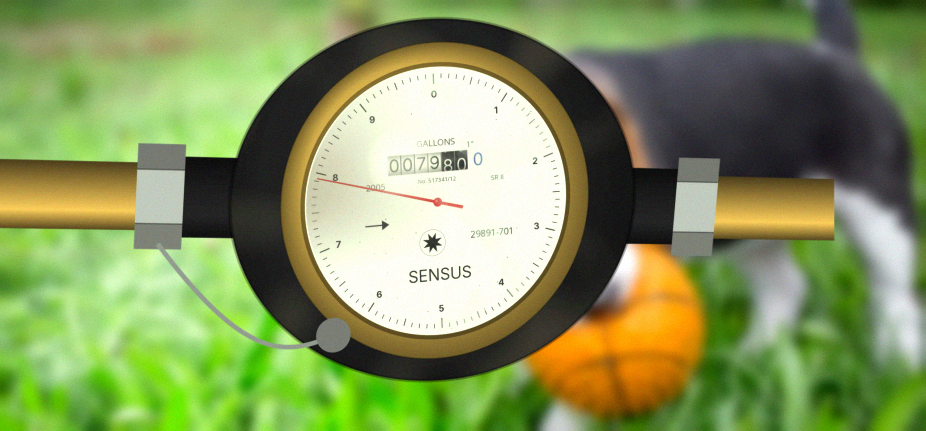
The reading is **79797.9** gal
